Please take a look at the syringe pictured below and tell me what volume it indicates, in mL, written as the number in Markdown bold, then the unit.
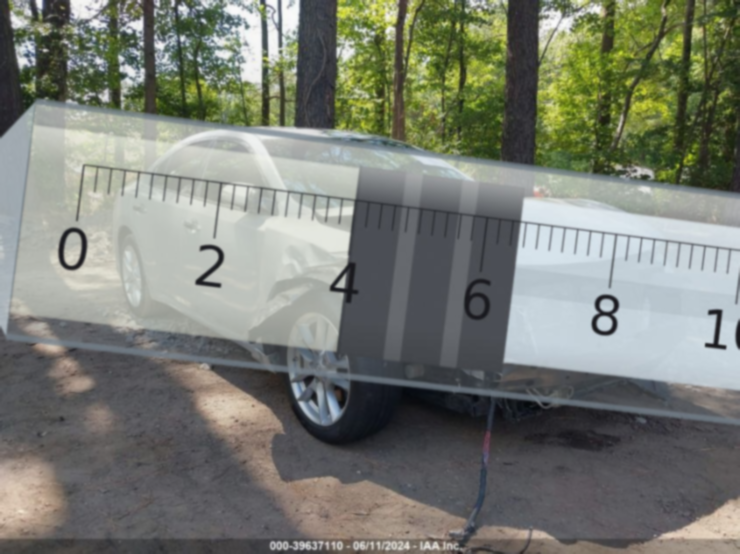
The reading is **4** mL
